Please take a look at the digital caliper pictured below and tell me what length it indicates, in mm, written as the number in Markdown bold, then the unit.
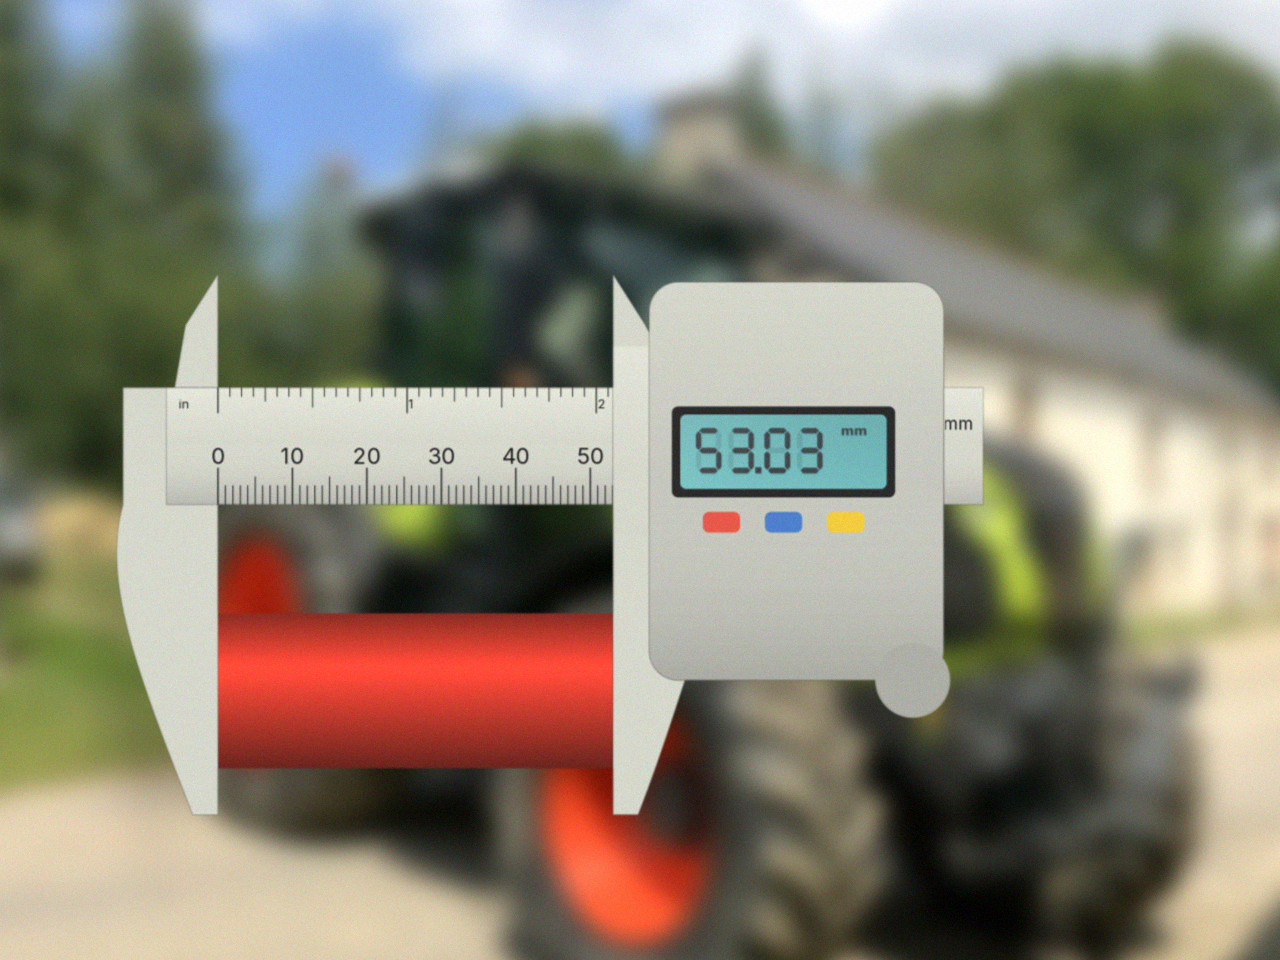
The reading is **53.03** mm
